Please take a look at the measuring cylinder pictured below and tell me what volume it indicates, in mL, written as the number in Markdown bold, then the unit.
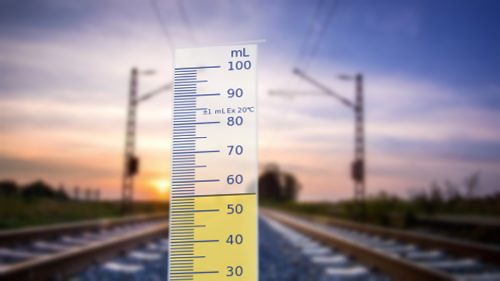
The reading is **55** mL
